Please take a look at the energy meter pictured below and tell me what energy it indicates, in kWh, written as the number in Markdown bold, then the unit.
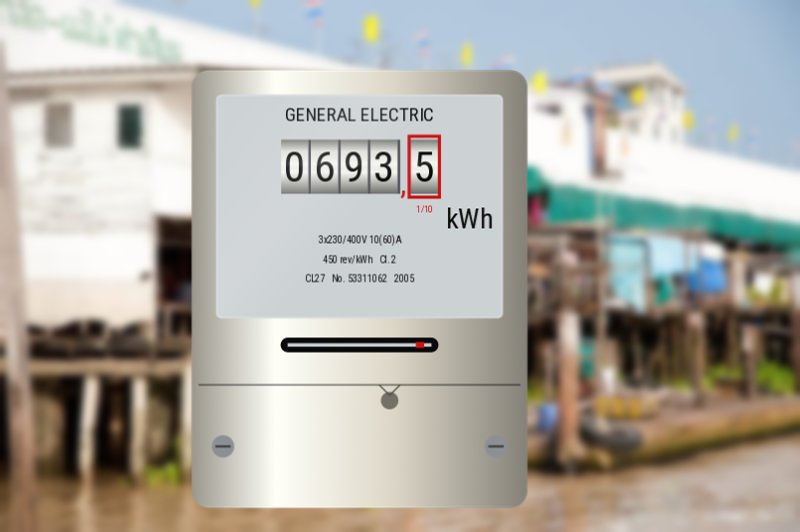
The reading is **693.5** kWh
